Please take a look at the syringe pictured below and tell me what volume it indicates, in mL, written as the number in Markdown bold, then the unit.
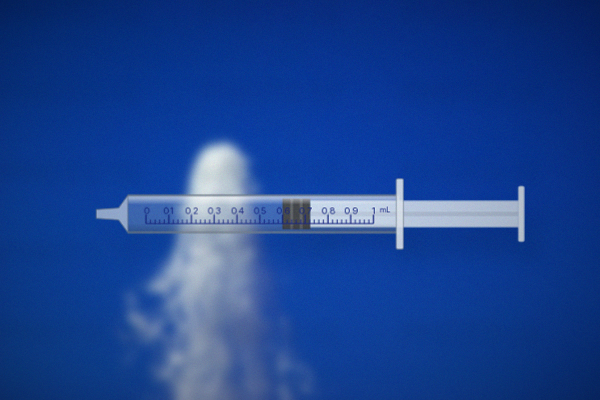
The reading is **0.6** mL
